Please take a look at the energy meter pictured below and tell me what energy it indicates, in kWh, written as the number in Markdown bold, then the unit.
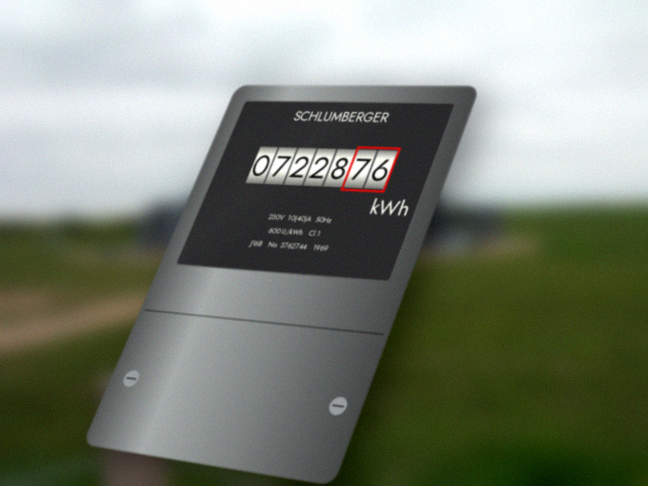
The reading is **7228.76** kWh
